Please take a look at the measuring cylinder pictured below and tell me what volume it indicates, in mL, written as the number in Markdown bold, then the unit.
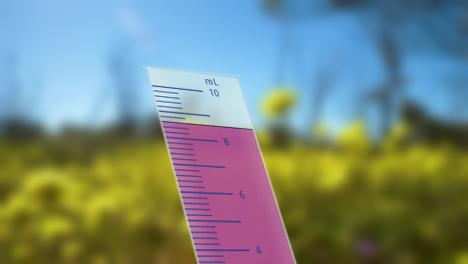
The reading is **8.6** mL
